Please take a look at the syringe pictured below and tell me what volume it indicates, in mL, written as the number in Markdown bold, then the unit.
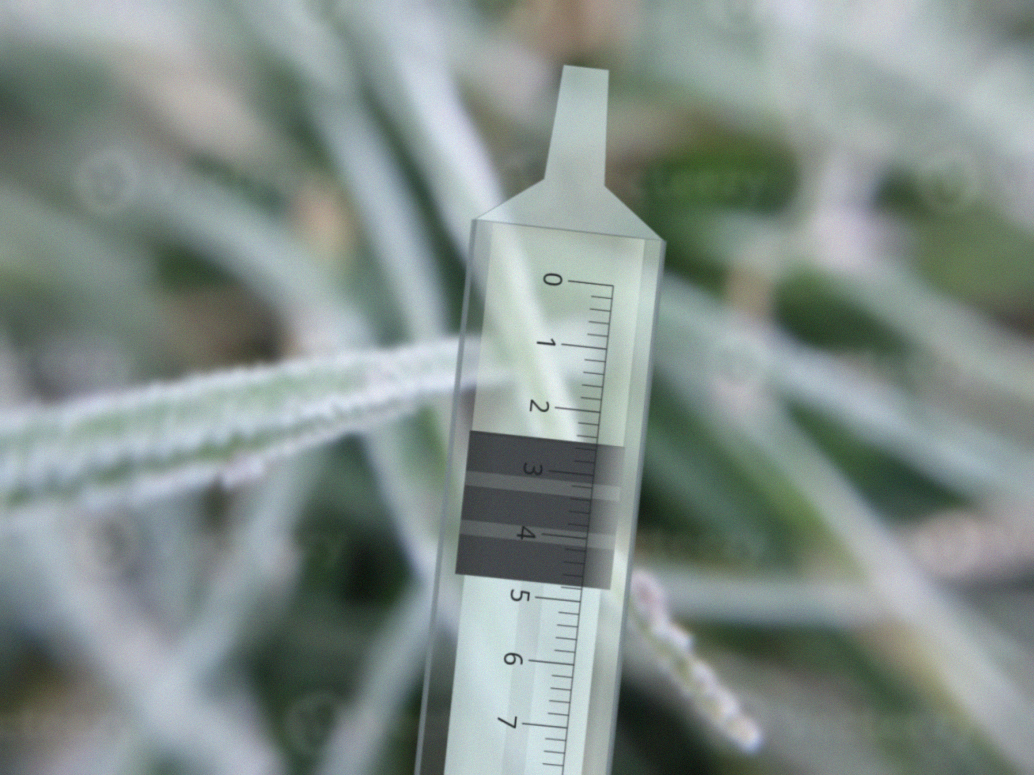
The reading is **2.5** mL
